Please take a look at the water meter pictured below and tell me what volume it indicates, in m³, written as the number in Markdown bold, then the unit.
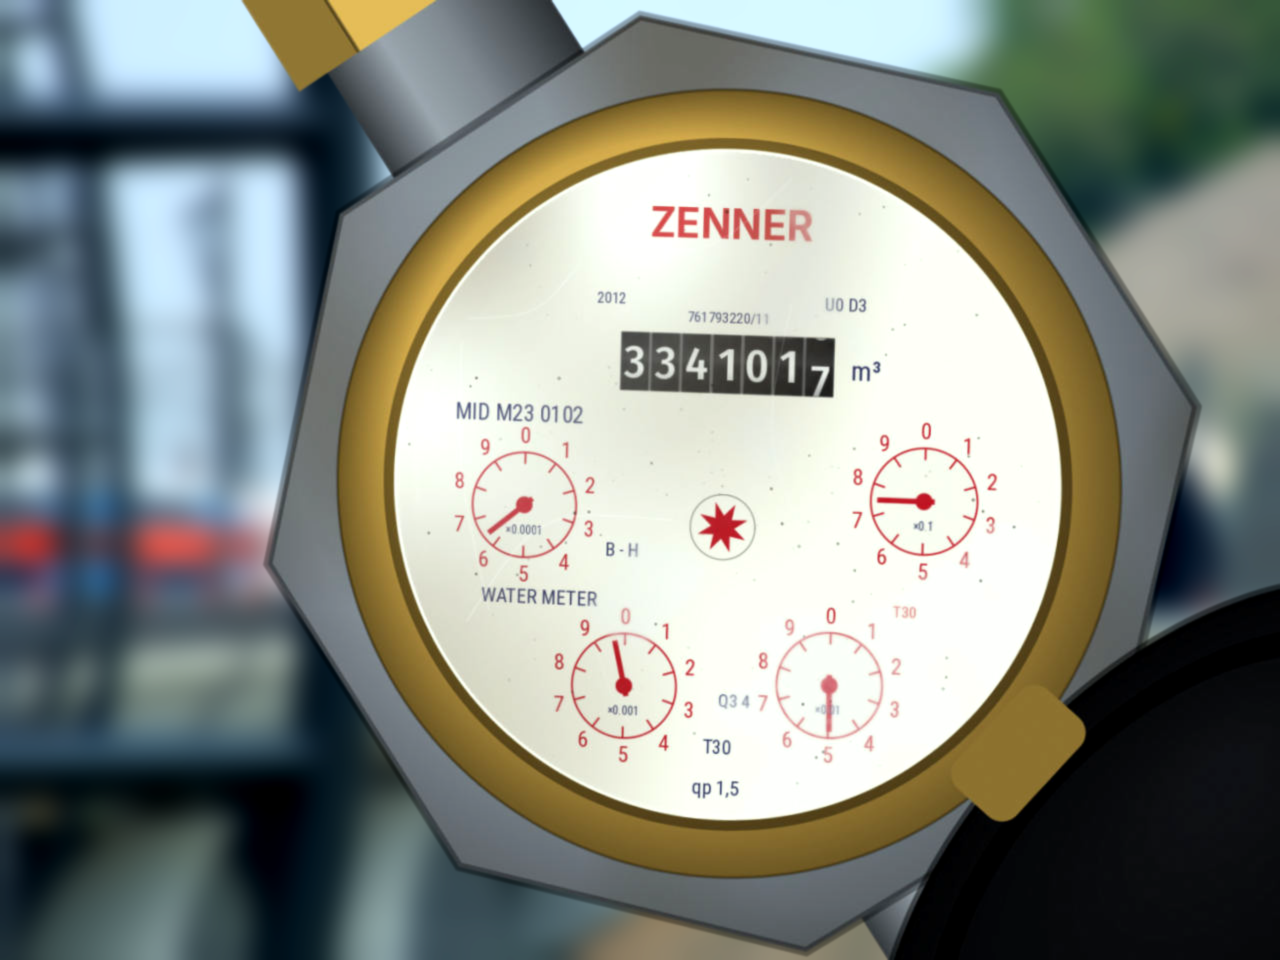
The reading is **3341016.7496** m³
